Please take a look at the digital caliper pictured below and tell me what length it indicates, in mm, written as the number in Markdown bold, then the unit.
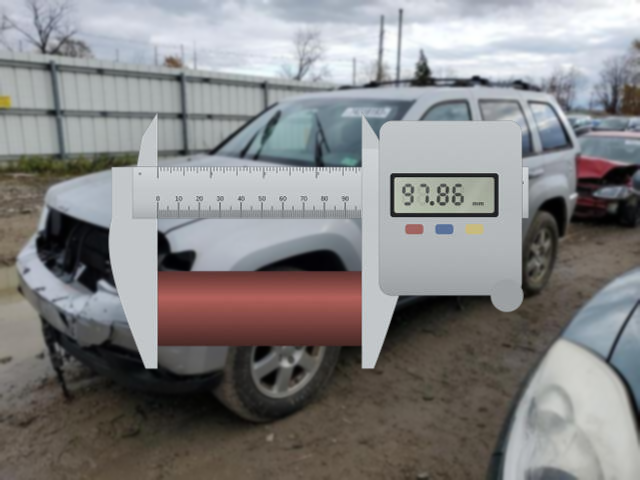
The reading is **97.86** mm
